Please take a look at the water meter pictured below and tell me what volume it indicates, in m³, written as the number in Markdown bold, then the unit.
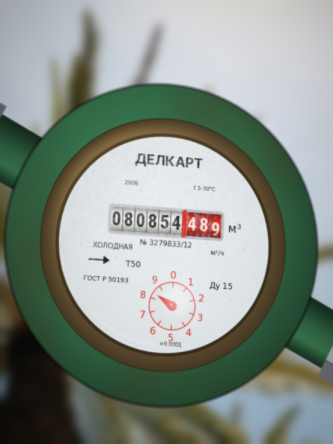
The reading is **80854.4888** m³
